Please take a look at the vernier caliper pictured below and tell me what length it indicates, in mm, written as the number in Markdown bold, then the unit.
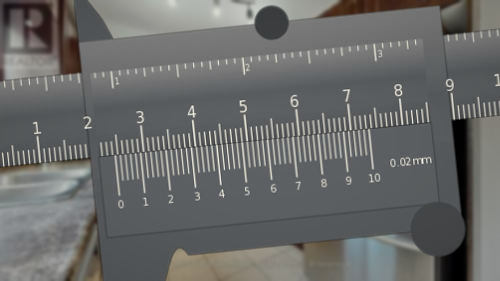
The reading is **24.5** mm
